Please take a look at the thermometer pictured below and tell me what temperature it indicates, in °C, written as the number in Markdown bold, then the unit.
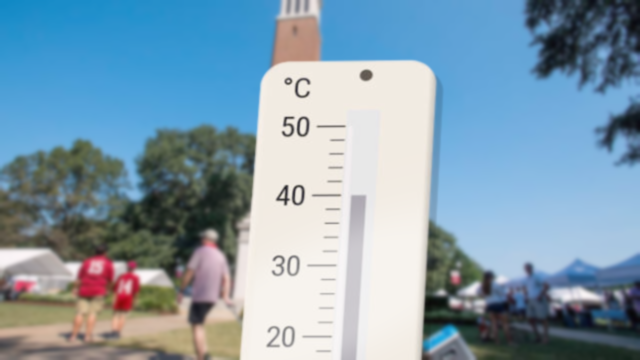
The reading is **40** °C
